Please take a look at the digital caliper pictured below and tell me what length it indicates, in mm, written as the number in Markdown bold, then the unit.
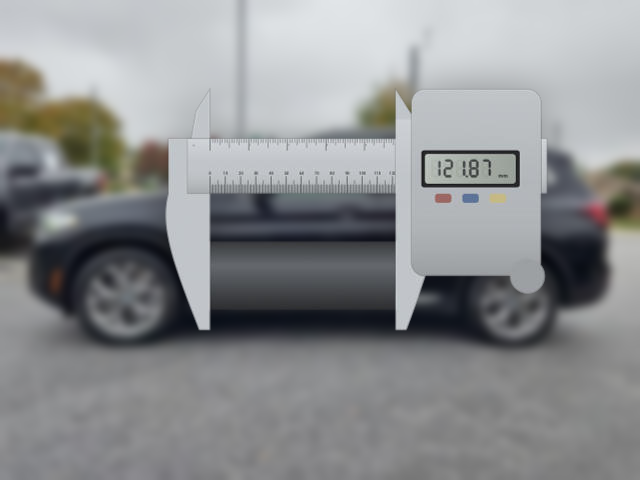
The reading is **121.87** mm
